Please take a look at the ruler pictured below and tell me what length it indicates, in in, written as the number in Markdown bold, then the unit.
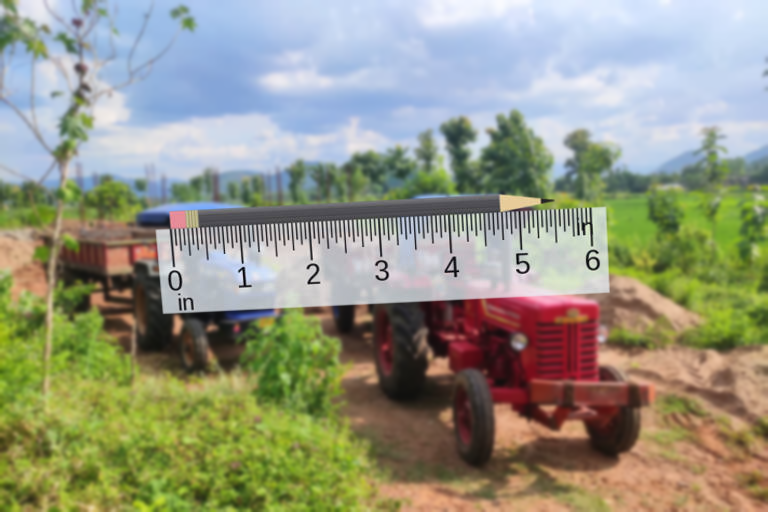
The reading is **5.5** in
